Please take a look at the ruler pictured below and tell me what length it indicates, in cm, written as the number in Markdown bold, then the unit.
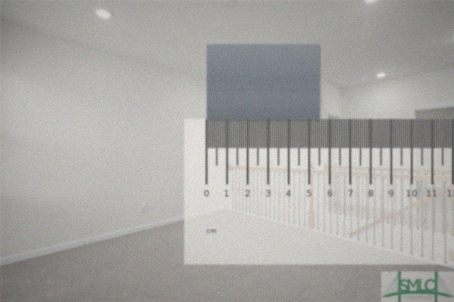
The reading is **5.5** cm
